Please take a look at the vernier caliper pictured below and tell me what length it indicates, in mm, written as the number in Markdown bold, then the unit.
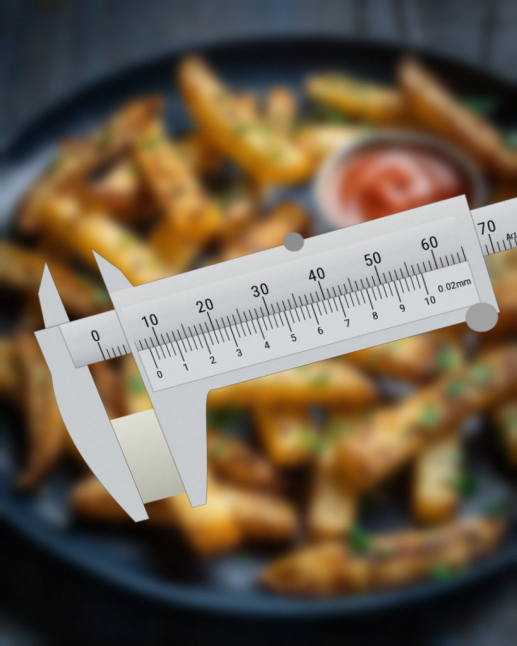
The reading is **8.2** mm
